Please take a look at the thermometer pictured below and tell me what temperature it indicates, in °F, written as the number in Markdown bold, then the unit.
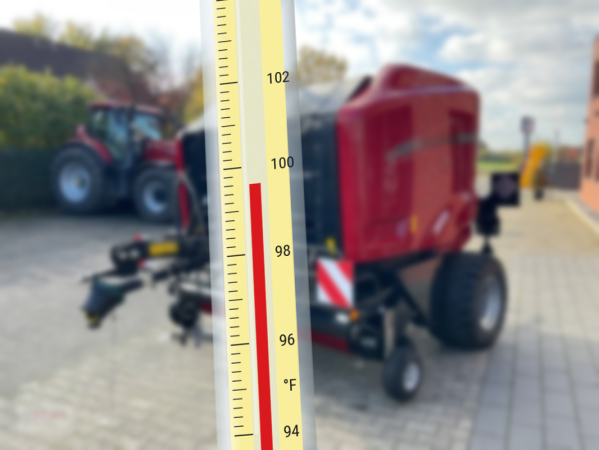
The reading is **99.6** °F
